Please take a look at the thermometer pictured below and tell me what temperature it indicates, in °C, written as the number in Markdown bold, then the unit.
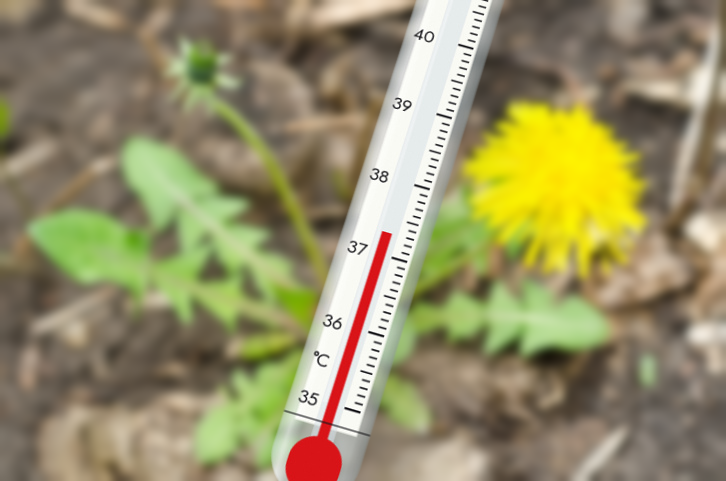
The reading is **37.3** °C
